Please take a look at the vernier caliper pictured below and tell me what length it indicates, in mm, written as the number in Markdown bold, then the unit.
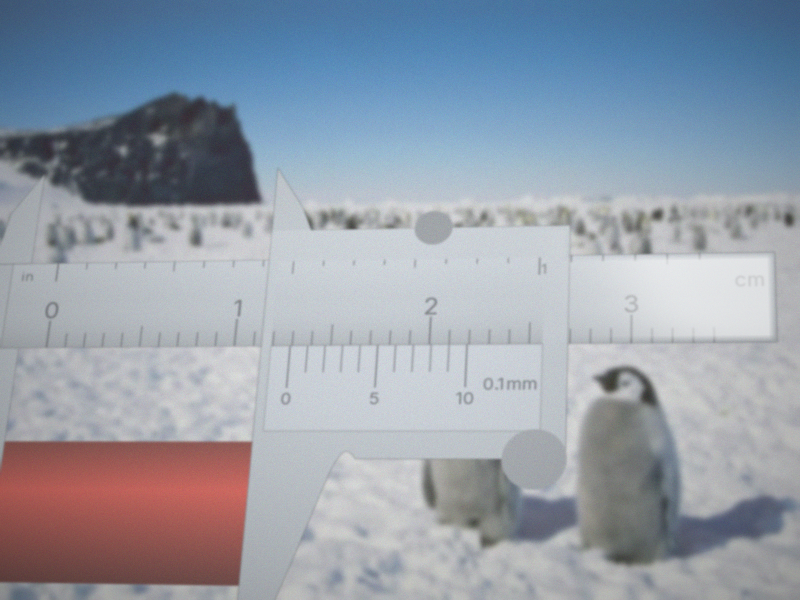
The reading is **12.9** mm
